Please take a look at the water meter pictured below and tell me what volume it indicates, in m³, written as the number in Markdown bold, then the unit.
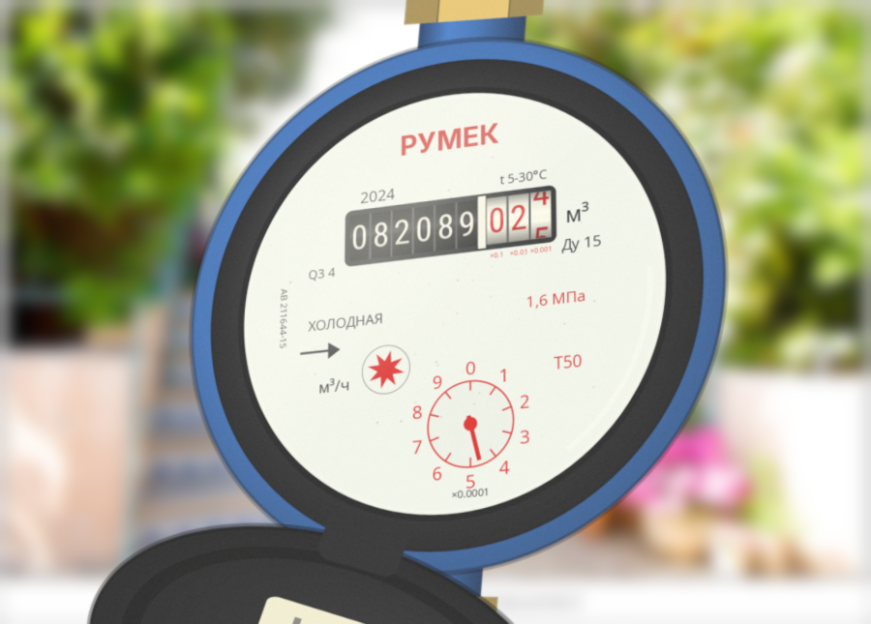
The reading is **82089.0244** m³
